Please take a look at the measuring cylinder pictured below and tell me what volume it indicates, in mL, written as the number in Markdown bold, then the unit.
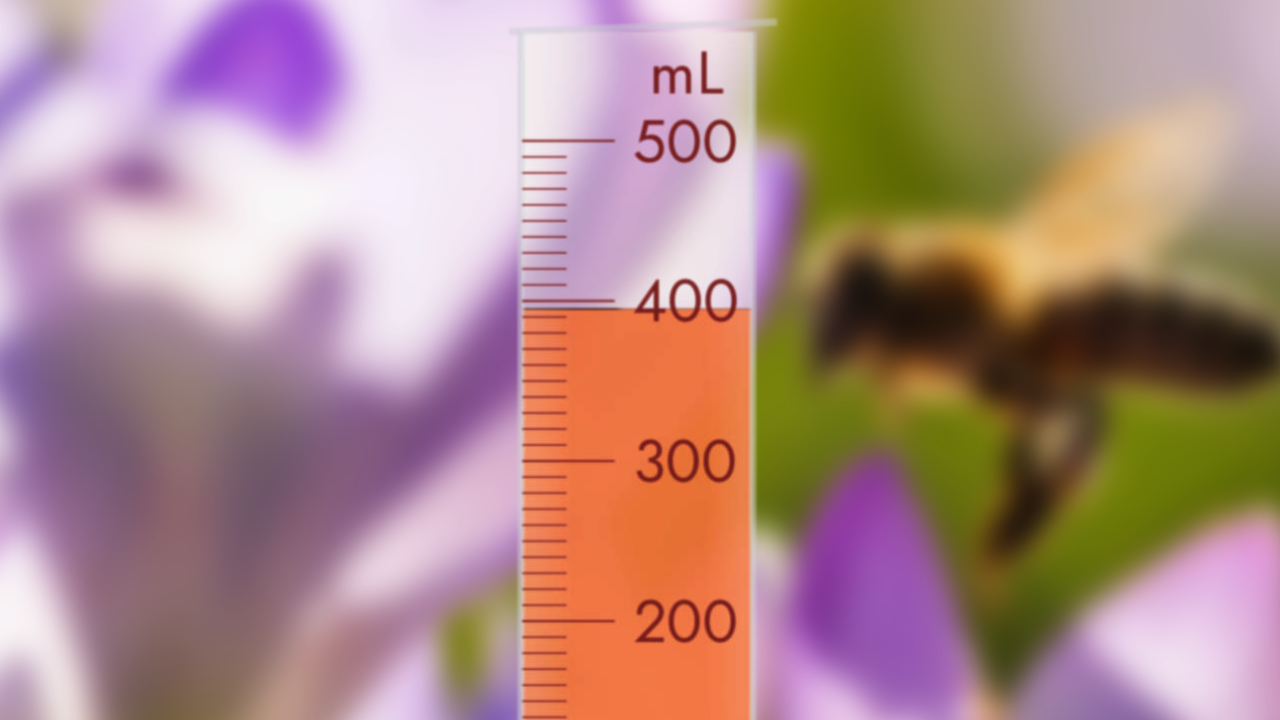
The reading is **395** mL
